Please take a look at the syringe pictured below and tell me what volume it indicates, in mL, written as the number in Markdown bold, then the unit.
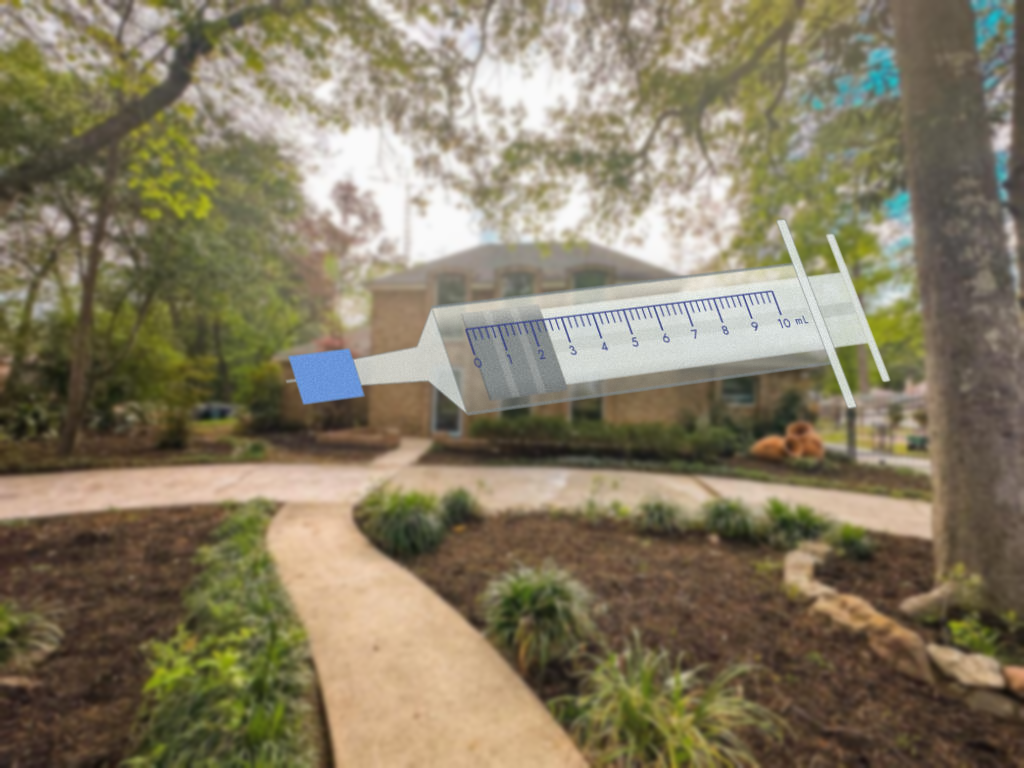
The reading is **0** mL
